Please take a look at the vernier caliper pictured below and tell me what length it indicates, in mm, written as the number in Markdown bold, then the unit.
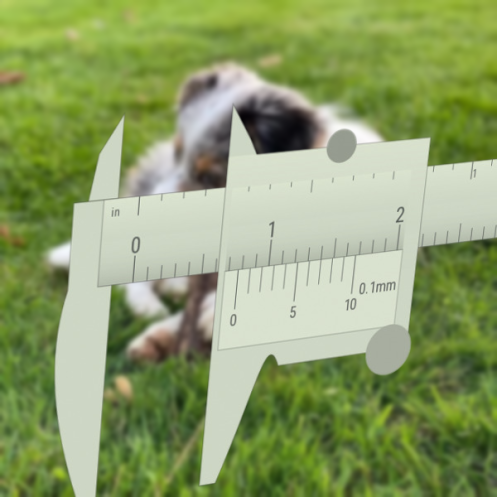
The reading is **7.7** mm
